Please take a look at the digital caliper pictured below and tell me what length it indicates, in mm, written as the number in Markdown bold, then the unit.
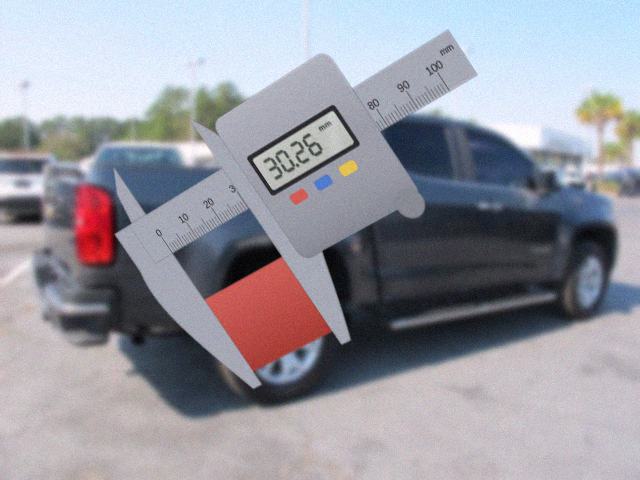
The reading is **30.26** mm
